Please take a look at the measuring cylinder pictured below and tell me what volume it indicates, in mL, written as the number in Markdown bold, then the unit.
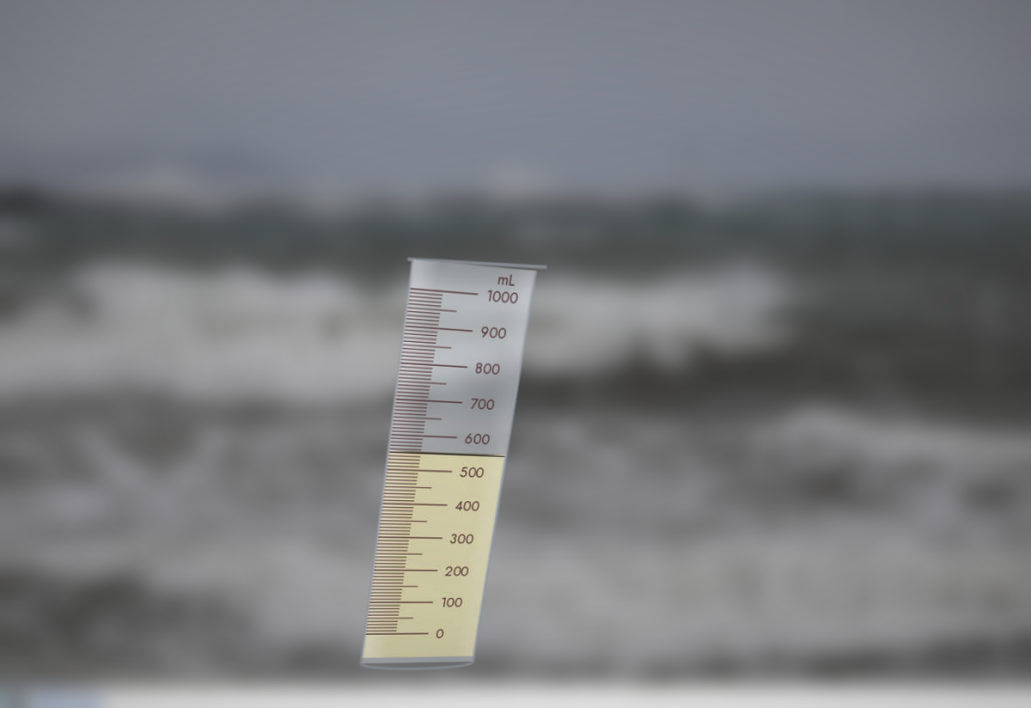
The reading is **550** mL
